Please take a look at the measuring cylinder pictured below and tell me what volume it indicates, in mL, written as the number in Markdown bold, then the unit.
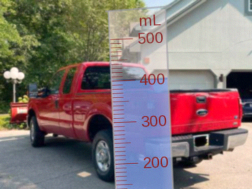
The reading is **400** mL
